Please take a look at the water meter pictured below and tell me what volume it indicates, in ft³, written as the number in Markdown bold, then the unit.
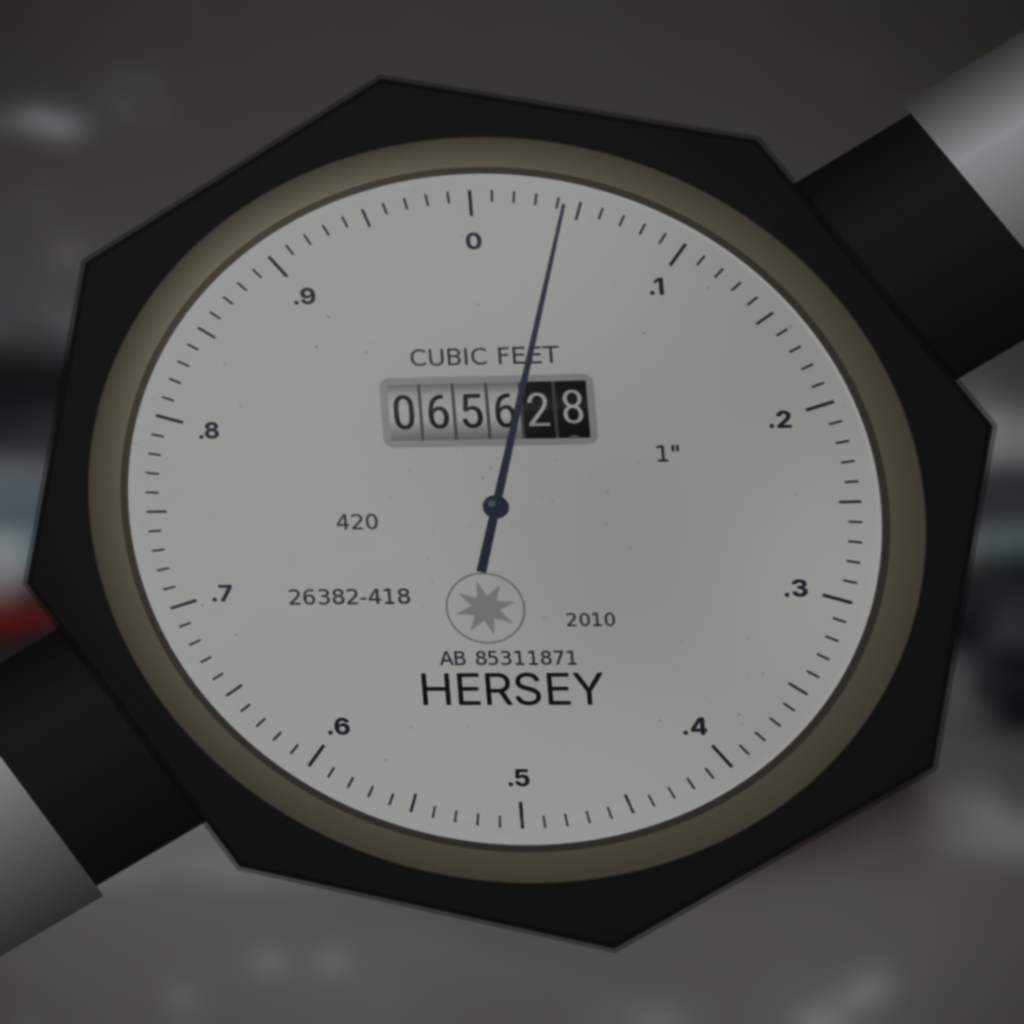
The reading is **65628.04** ft³
